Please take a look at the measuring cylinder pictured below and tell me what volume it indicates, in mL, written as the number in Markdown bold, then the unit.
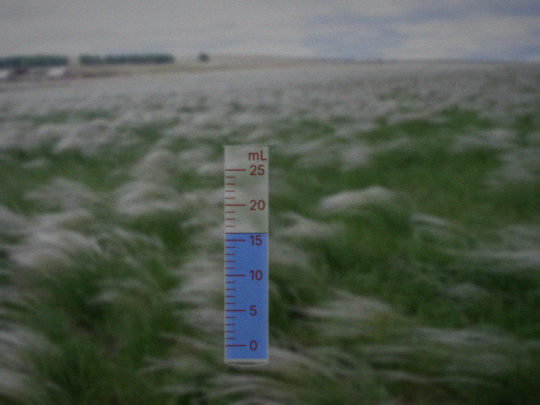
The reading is **16** mL
